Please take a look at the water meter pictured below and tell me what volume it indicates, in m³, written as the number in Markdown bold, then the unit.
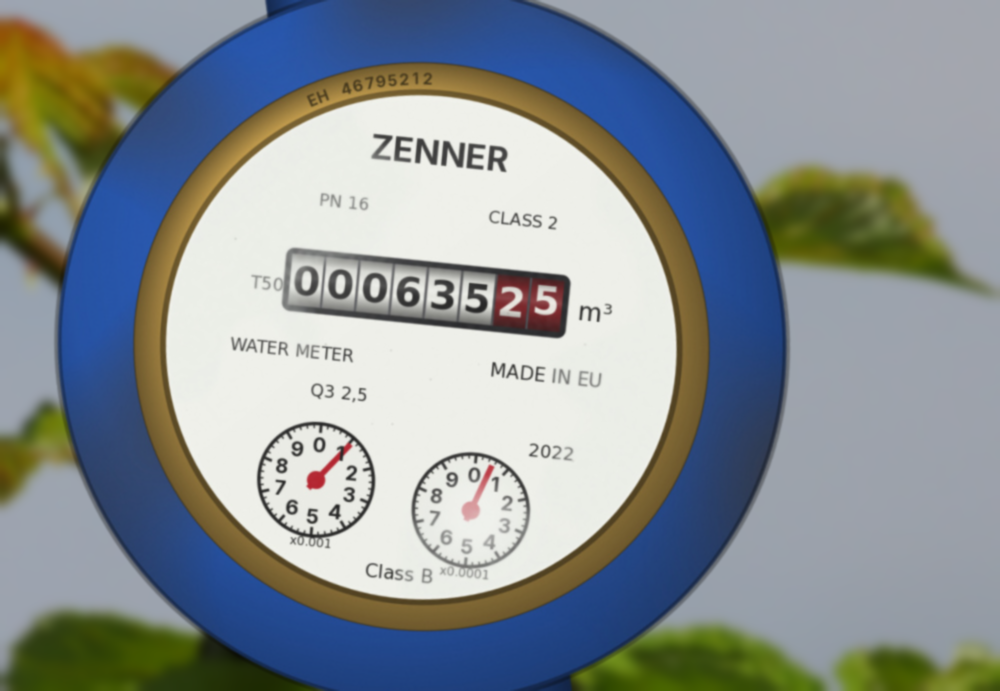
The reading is **635.2510** m³
